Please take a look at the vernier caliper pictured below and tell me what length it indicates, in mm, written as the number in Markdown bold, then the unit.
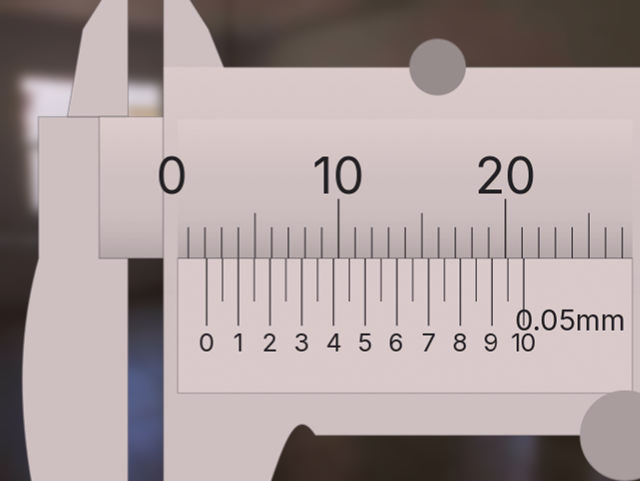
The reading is **2.1** mm
